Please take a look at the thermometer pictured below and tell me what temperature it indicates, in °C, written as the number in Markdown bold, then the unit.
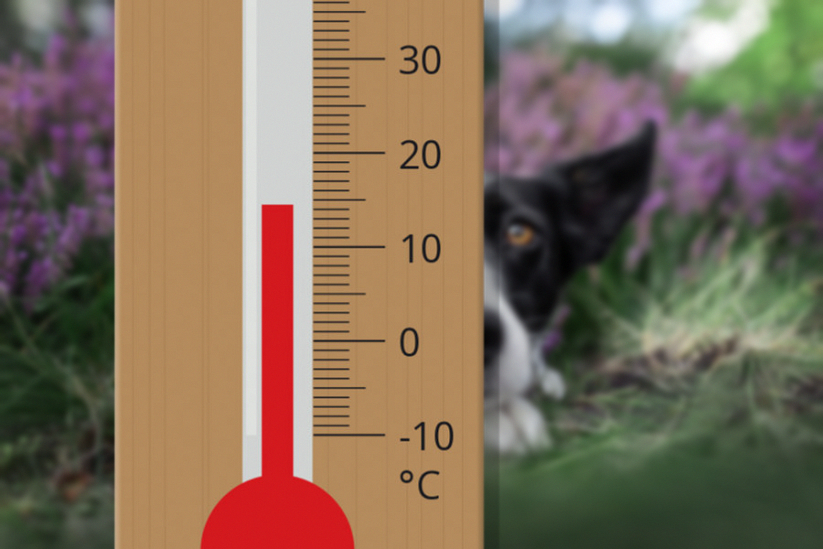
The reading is **14.5** °C
